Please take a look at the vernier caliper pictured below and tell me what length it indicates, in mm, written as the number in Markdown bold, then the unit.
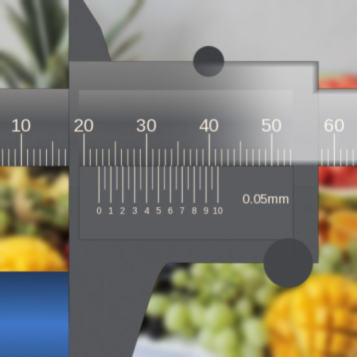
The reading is **22.4** mm
